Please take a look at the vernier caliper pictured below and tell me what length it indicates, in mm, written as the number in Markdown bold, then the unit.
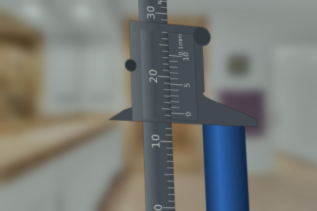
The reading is **14.4** mm
